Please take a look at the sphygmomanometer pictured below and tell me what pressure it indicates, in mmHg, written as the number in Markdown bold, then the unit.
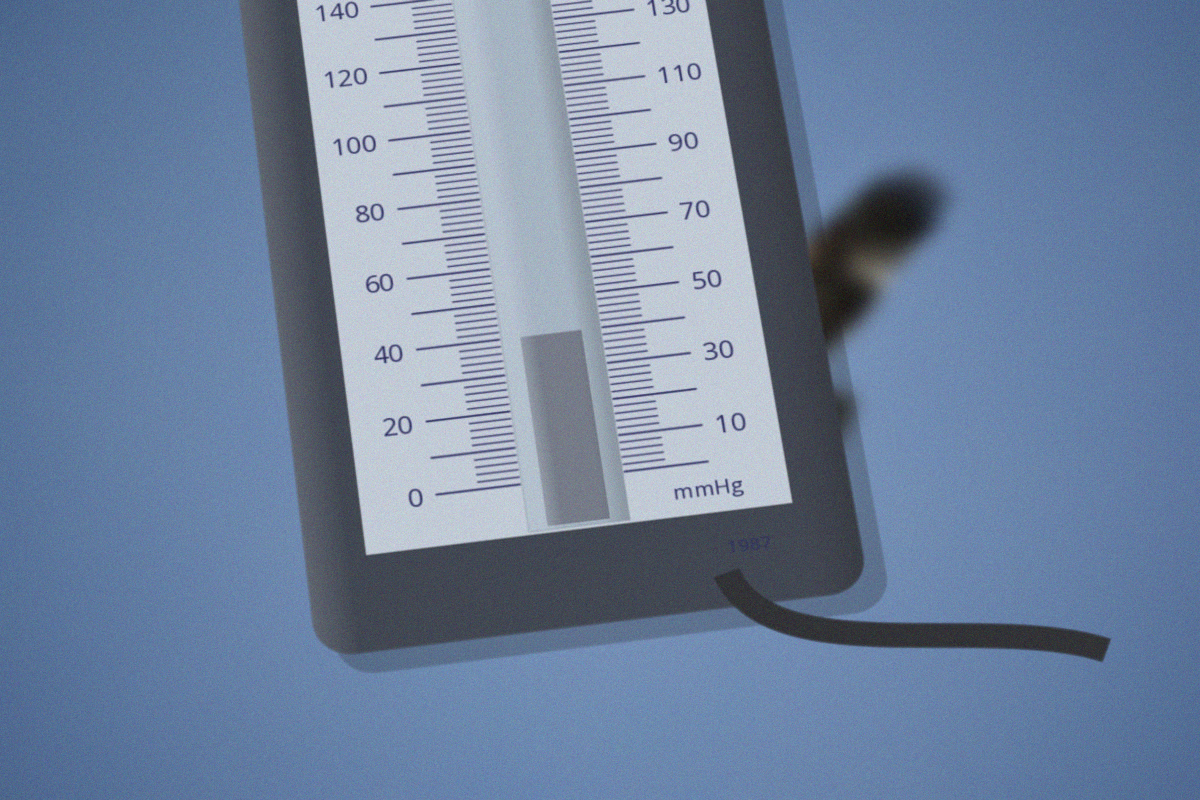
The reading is **40** mmHg
